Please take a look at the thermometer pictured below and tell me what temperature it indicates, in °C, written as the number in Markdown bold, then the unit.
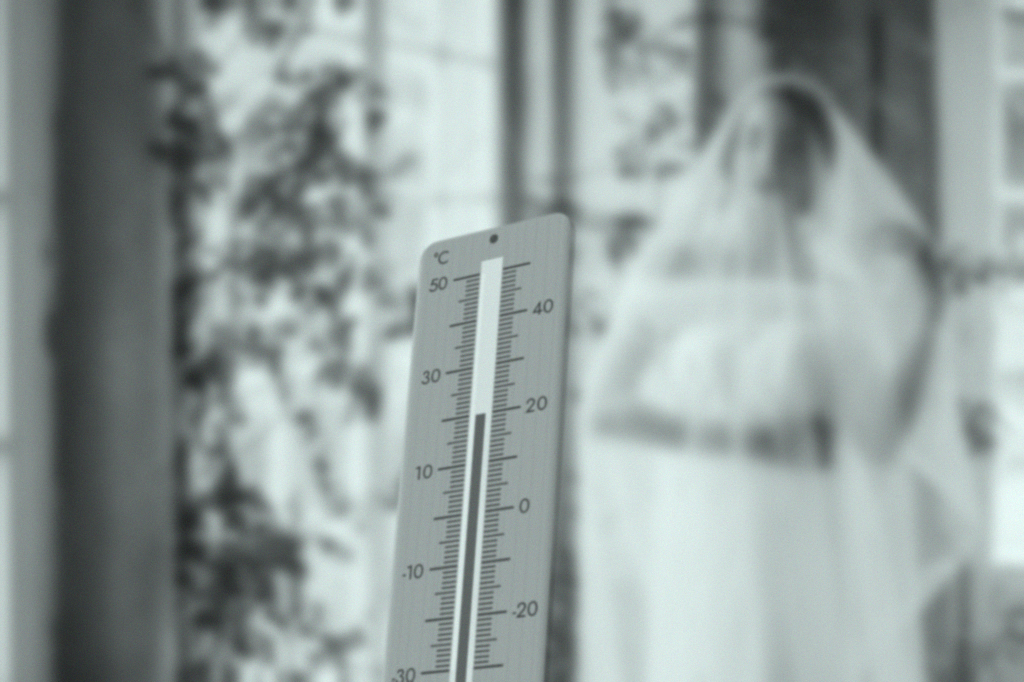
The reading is **20** °C
